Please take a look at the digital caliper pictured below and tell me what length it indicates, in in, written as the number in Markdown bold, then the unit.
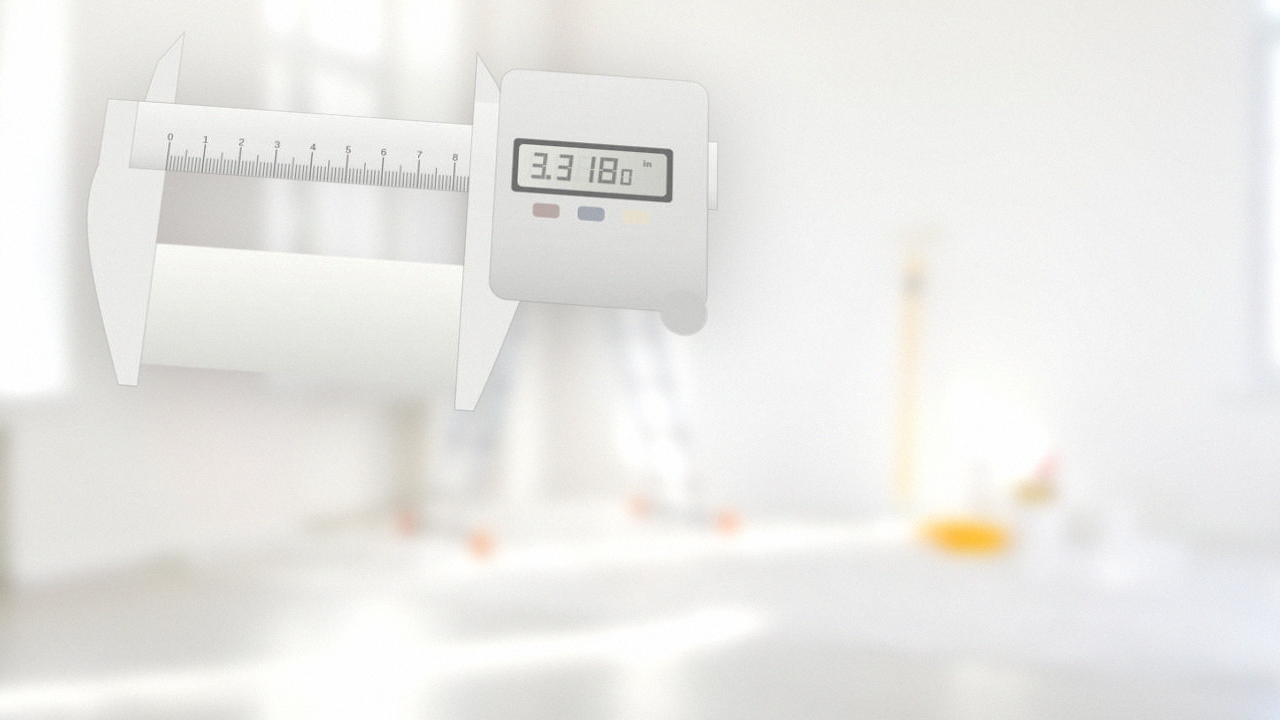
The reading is **3.3180** in
